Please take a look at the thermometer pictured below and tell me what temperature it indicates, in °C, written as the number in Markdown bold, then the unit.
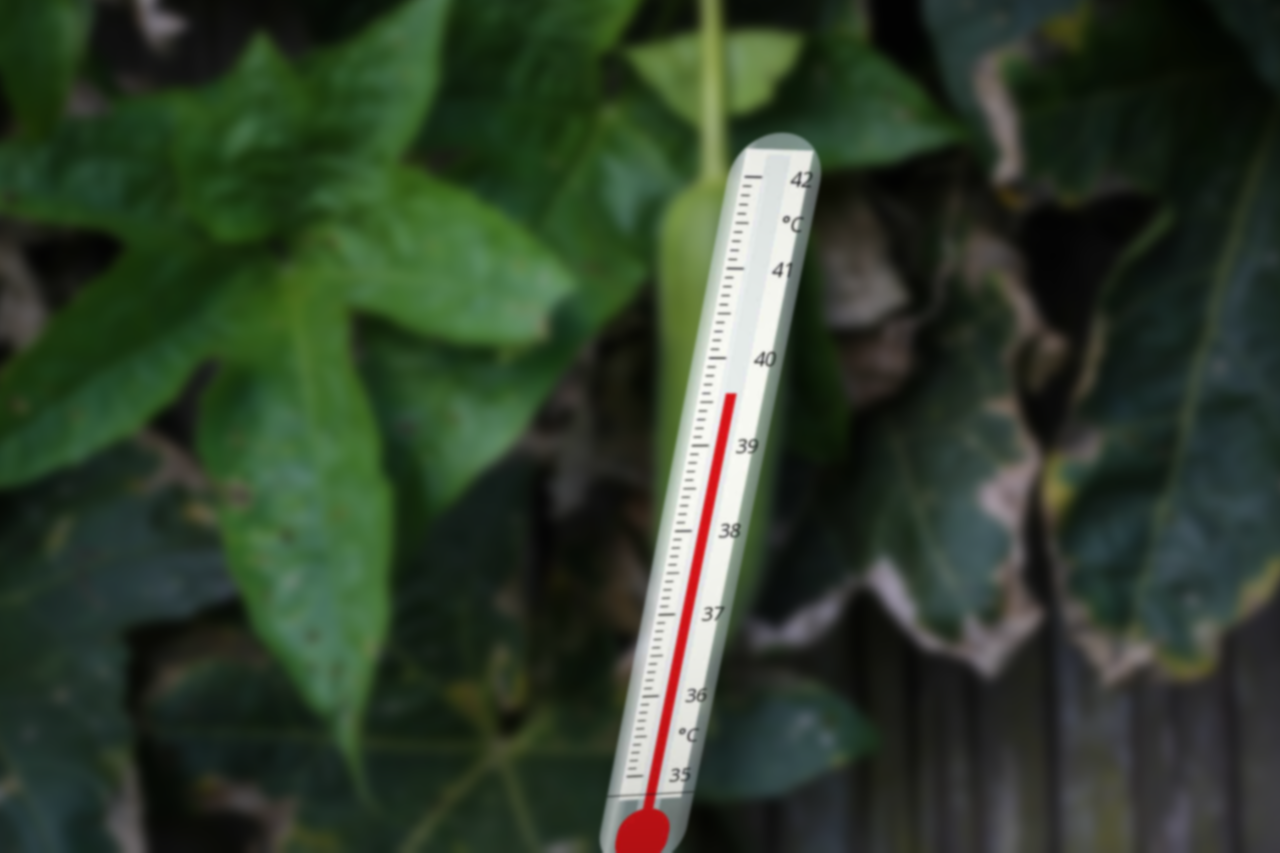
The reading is **39.6** °C
